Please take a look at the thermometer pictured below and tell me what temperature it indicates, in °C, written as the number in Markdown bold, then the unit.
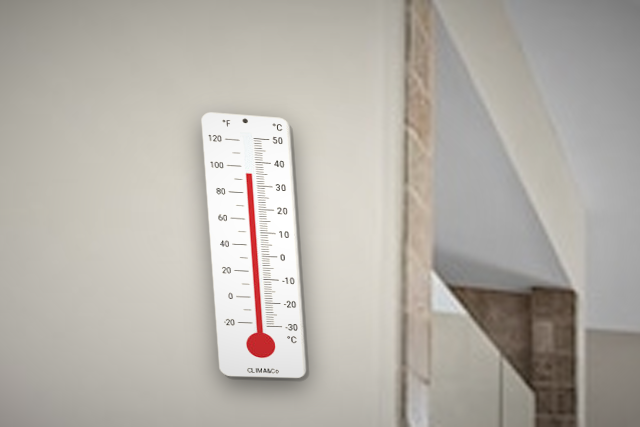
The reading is **35** °C
